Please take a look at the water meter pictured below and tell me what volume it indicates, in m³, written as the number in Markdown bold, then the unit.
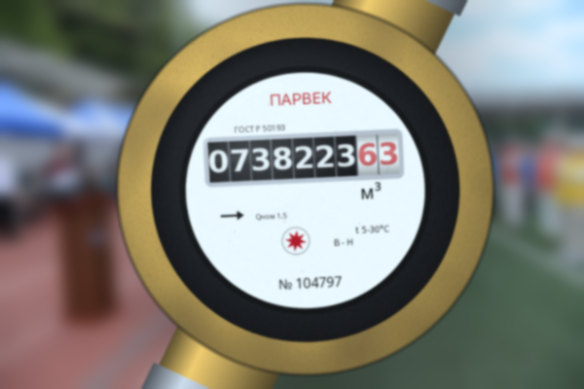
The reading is **738223.63** m³
